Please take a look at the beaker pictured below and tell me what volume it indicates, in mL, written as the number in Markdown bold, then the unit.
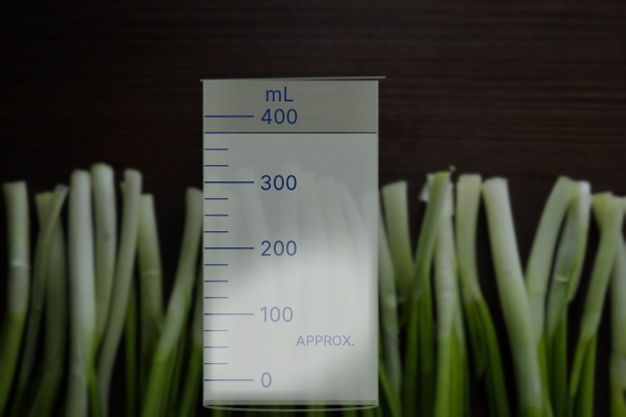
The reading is **375** mL
